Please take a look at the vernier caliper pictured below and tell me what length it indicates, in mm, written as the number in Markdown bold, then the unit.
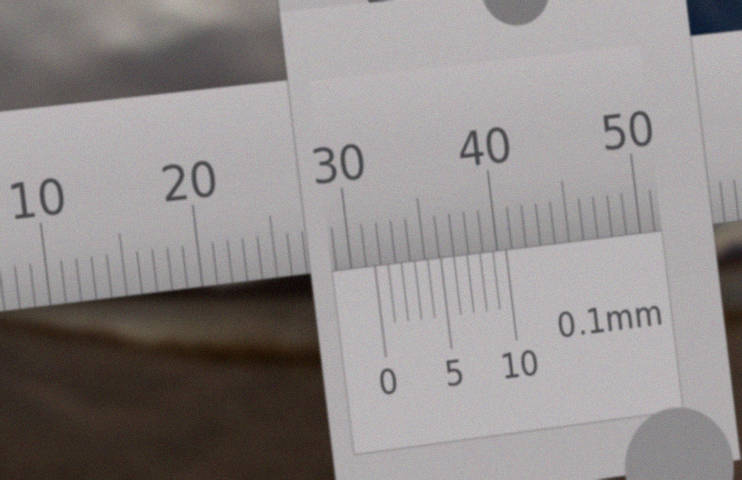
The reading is **31.6** mm
